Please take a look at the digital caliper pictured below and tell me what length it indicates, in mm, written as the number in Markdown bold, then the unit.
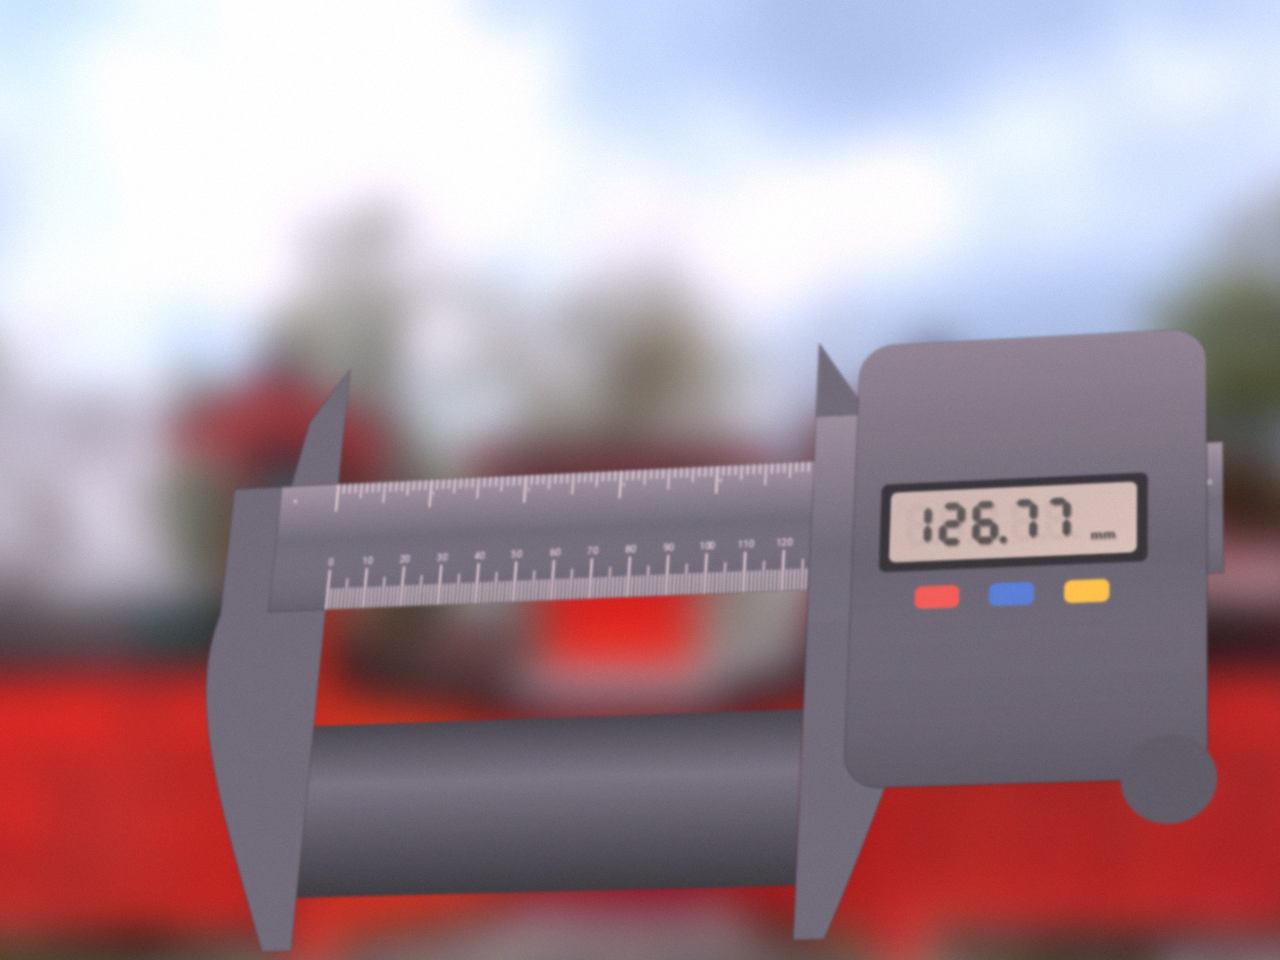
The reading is **126.77** mm
